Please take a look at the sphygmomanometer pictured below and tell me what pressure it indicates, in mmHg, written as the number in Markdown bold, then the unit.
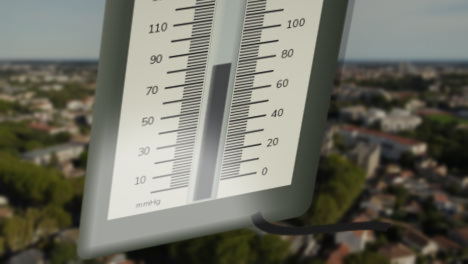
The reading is **80** mmHg
